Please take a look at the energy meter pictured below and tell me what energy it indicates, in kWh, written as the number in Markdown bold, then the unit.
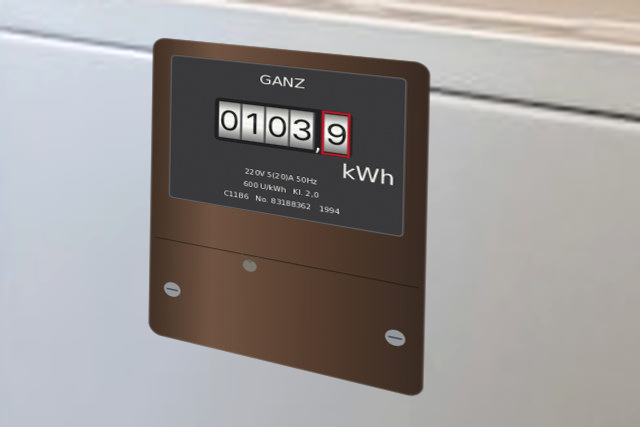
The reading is **103.9** kWh
